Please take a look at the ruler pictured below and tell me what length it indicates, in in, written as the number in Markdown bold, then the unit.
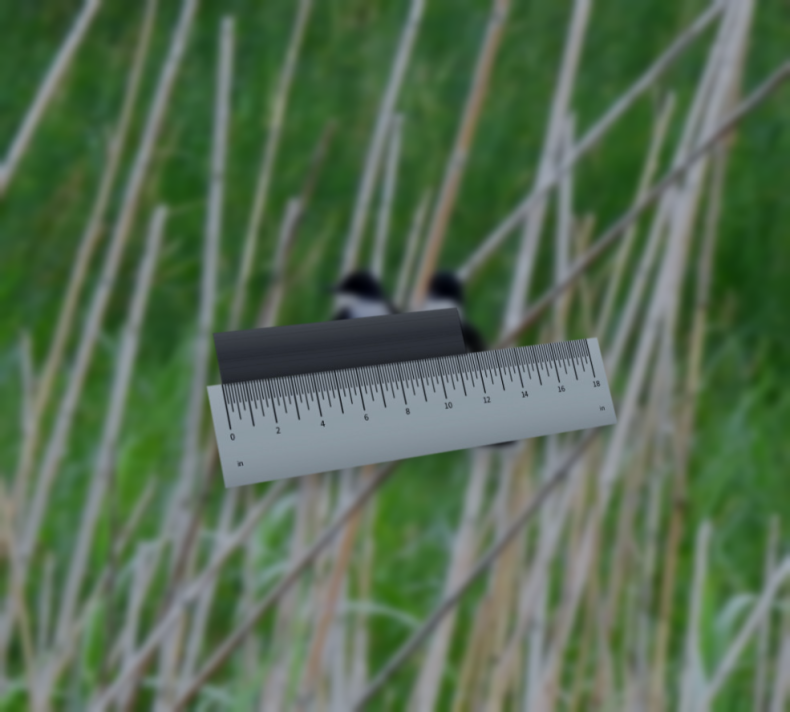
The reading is **11.5** in
